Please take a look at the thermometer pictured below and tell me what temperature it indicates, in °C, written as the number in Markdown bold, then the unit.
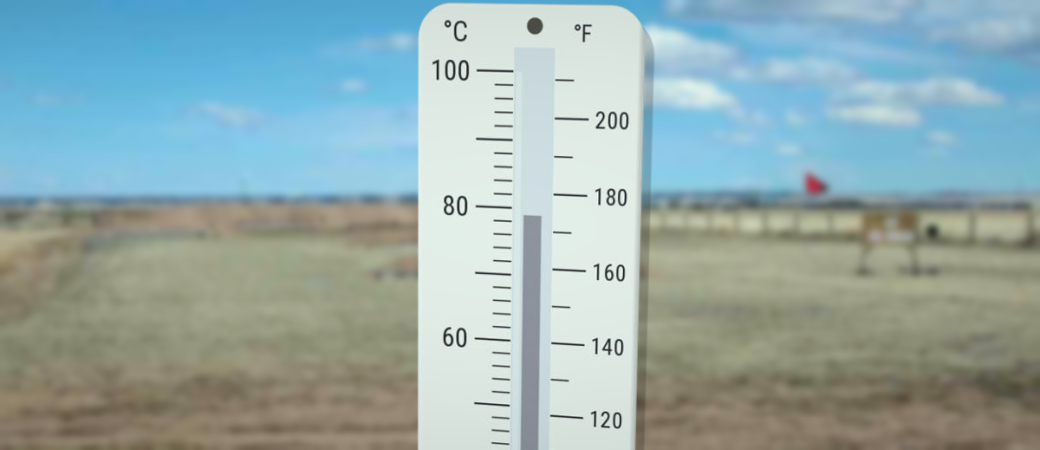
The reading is **79** °C
